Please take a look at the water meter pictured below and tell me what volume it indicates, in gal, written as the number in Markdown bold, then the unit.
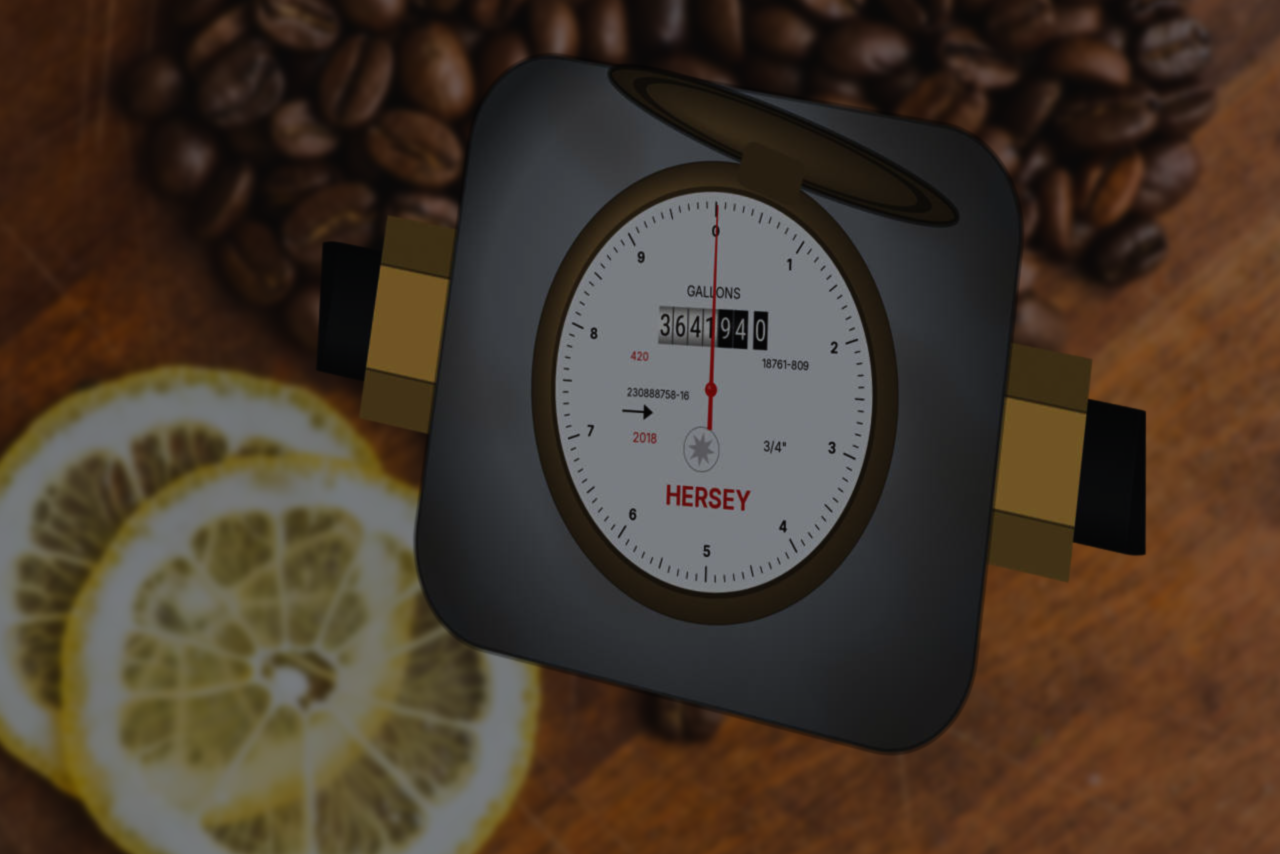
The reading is **3641940.0** gal
